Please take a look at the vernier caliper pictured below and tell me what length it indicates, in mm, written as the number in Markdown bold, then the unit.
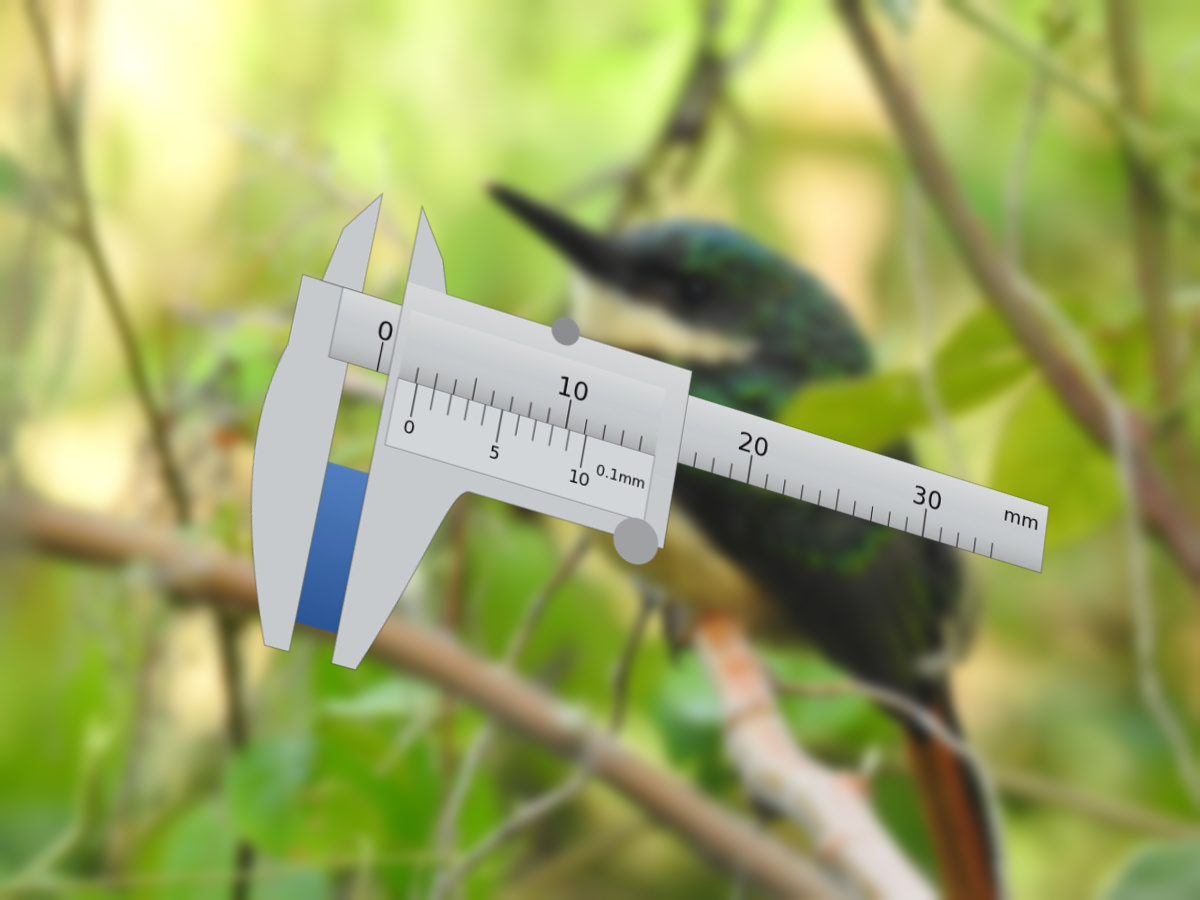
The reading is **2.1** mm
